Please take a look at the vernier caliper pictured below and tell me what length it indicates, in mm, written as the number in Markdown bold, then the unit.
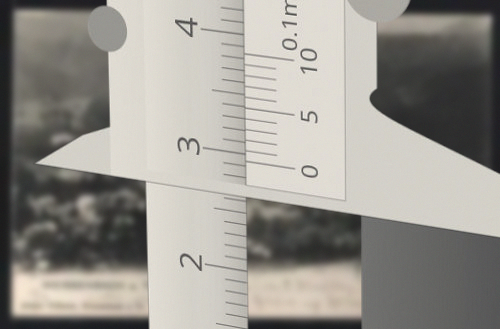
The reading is **29.4** mm
